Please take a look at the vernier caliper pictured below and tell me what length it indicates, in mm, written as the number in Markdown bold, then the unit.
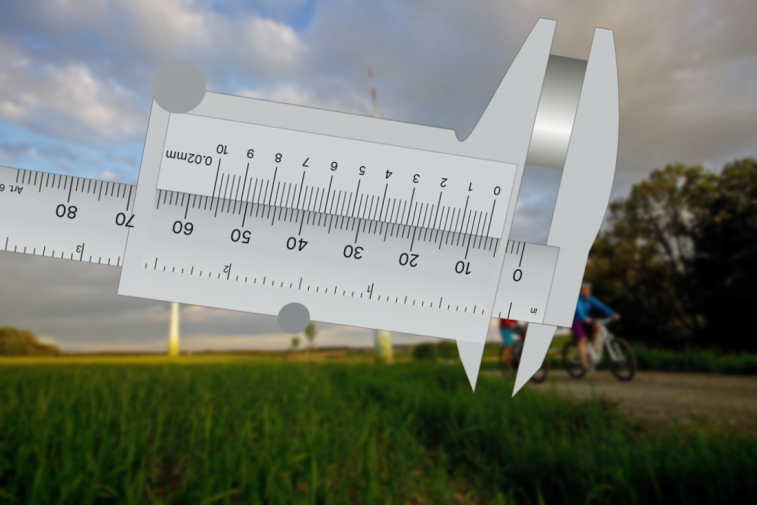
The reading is **7.0** mm
